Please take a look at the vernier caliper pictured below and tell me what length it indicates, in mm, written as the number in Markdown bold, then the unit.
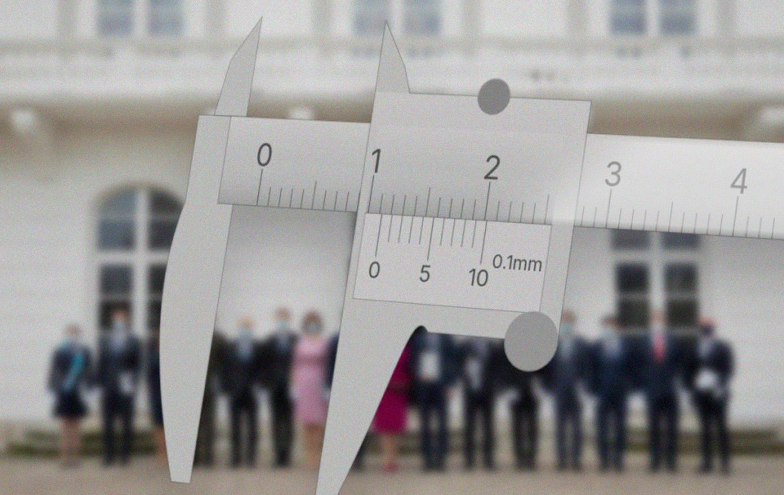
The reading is **11.2** mm
